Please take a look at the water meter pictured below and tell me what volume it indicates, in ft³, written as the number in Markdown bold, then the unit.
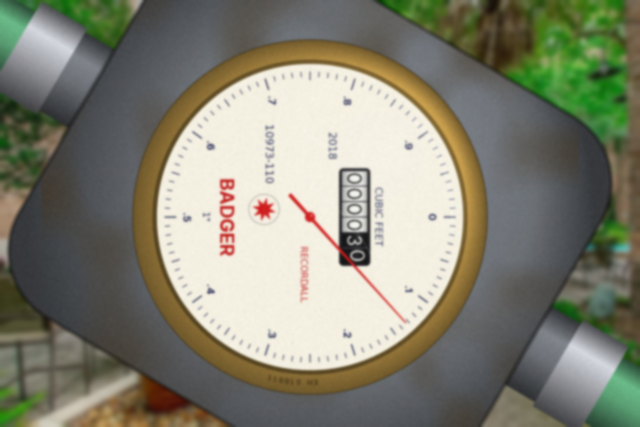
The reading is **30.13** ft³
